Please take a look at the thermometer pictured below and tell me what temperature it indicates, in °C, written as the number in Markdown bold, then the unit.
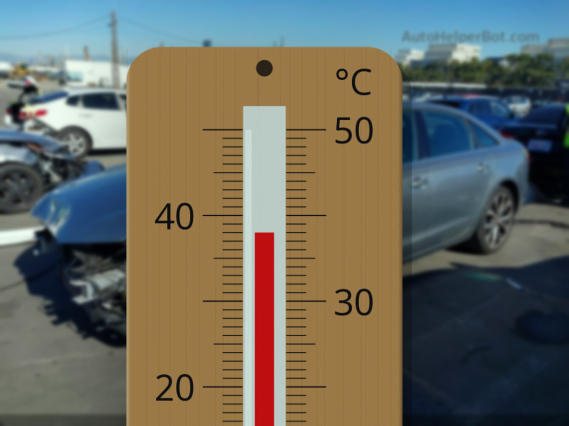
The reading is **38** °C
